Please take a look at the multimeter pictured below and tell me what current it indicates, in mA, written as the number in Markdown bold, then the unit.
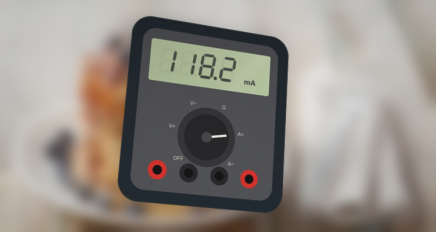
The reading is **118.2** mA
